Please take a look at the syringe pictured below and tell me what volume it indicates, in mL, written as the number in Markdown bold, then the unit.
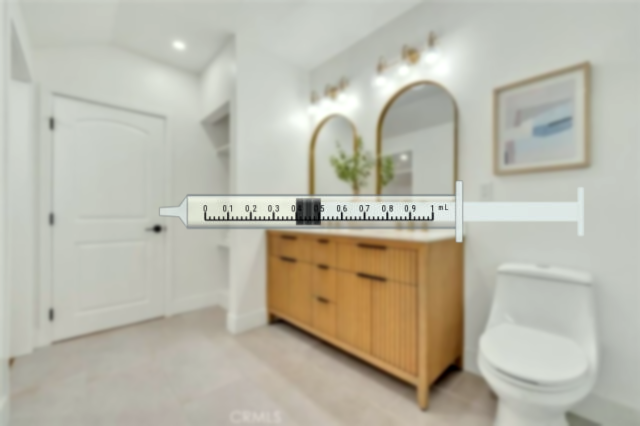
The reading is **0.4** mL
